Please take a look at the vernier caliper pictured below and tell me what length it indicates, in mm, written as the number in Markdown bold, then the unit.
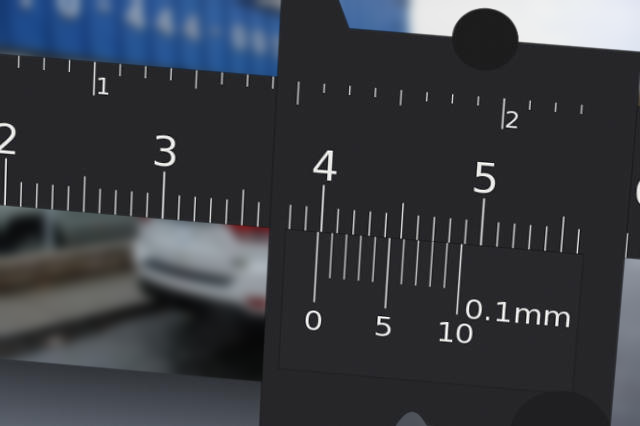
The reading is **39.8** mm
